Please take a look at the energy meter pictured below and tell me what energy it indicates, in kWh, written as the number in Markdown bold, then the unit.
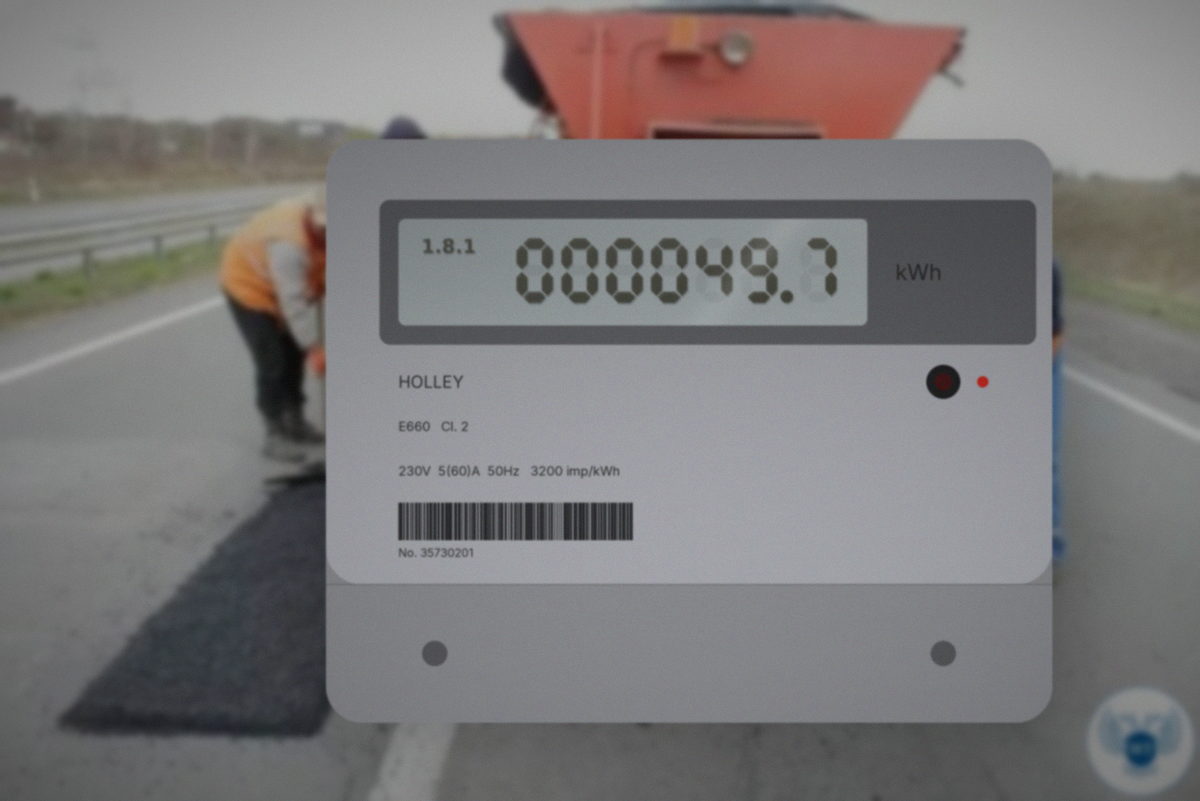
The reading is **49.7** kWh
